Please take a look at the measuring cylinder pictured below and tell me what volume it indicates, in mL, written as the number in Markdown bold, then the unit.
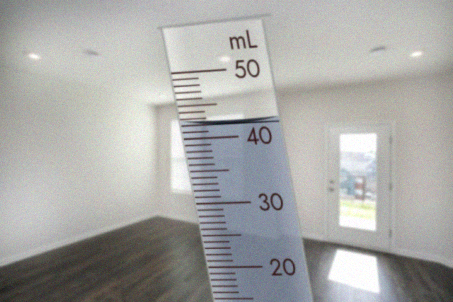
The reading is **42** mL
